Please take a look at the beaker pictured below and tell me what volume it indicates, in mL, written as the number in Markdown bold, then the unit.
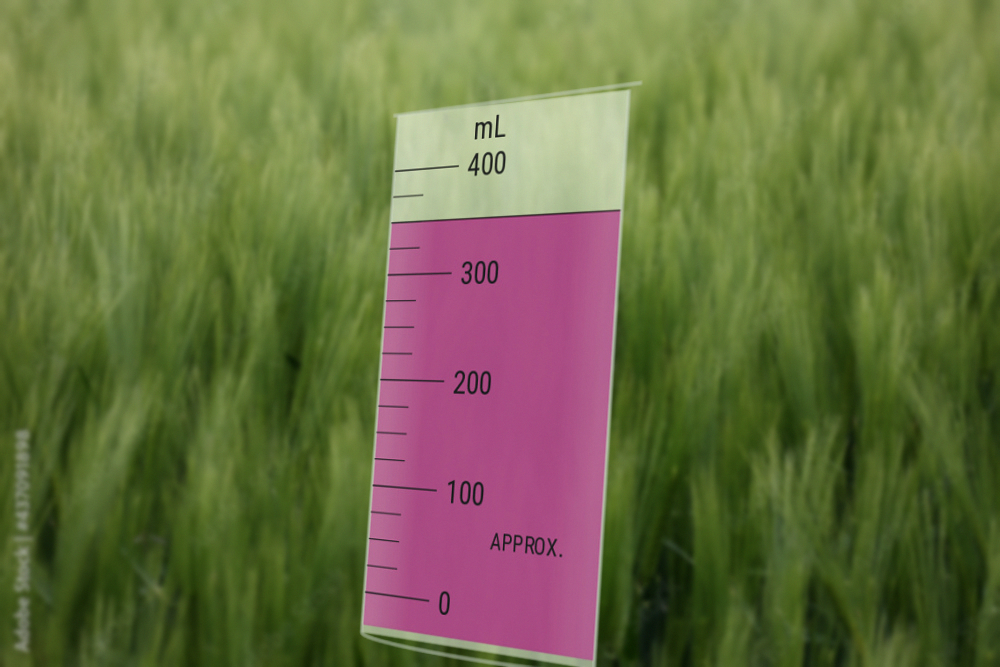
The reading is **350** mL
